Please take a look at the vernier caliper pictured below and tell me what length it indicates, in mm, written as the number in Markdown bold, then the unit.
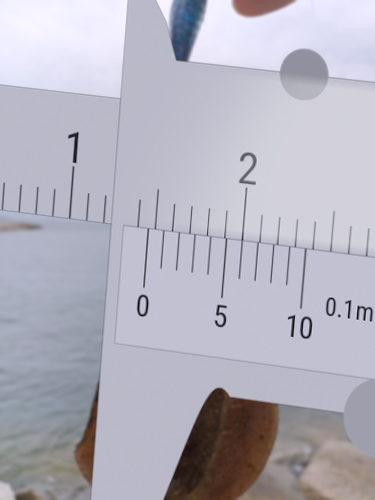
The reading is **14.6** mm
